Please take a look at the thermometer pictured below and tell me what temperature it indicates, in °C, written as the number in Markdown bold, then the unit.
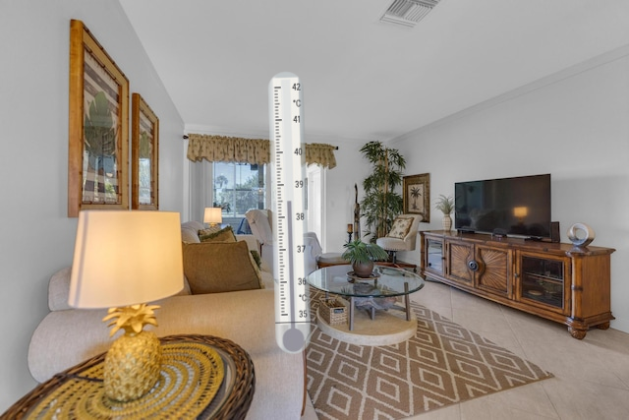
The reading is **38.5** °C
